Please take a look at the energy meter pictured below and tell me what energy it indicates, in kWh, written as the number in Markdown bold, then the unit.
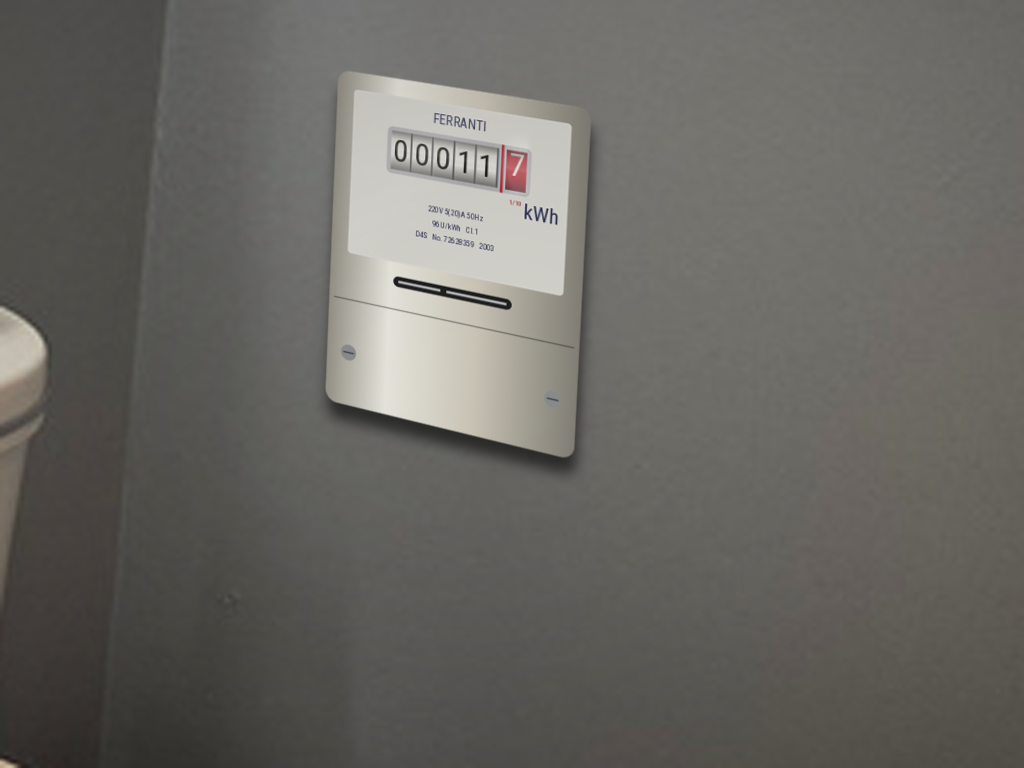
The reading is **11.7** kWh
